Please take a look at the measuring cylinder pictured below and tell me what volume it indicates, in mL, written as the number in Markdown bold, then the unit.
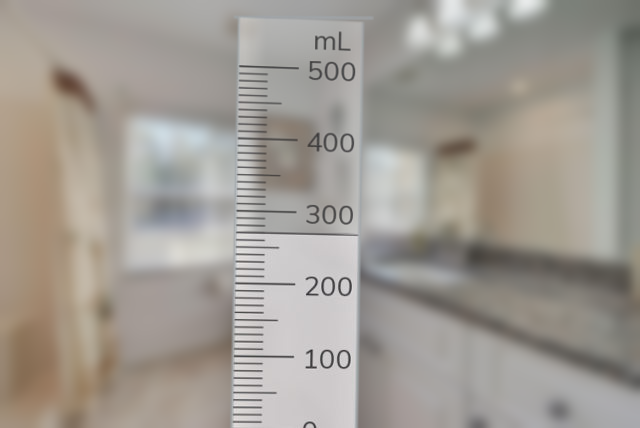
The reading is **270** mL
